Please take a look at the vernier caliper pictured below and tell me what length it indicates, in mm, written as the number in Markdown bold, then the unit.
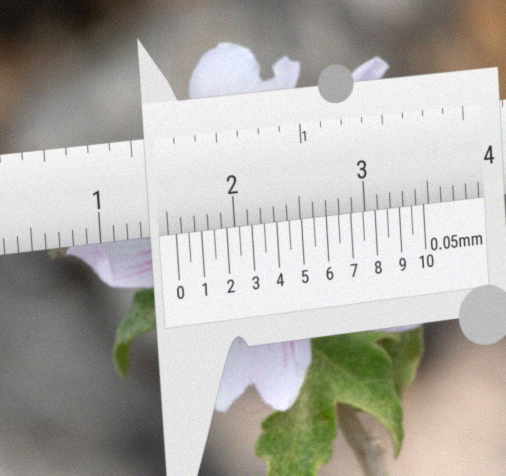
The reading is **15.6** mm
